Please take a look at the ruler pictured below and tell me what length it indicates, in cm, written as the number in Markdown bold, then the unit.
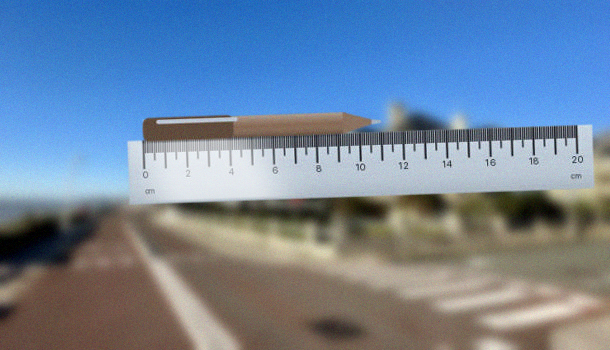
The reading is **11** cm
